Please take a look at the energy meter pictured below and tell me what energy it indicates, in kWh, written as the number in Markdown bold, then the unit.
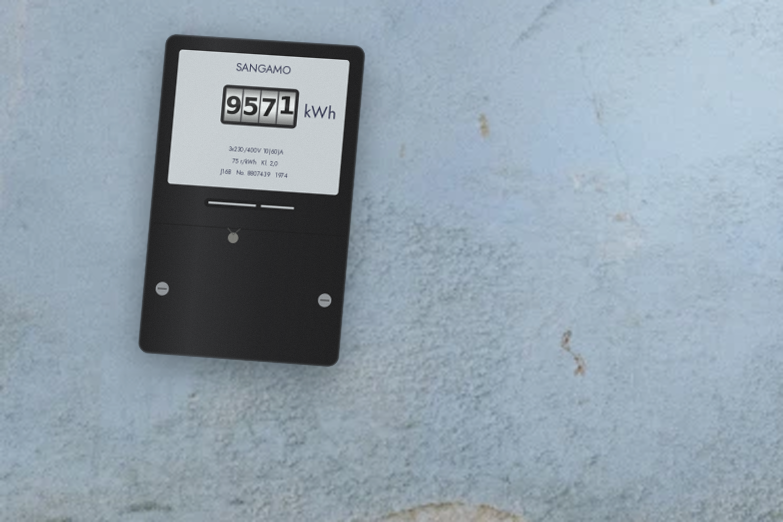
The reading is **9571** kWh
